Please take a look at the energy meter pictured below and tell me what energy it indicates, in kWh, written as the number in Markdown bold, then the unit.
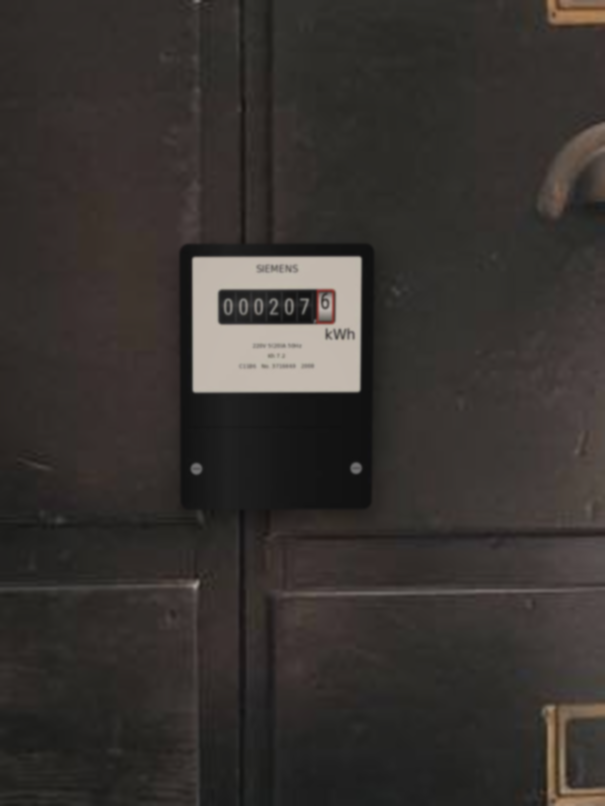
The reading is **207.6** kWh
